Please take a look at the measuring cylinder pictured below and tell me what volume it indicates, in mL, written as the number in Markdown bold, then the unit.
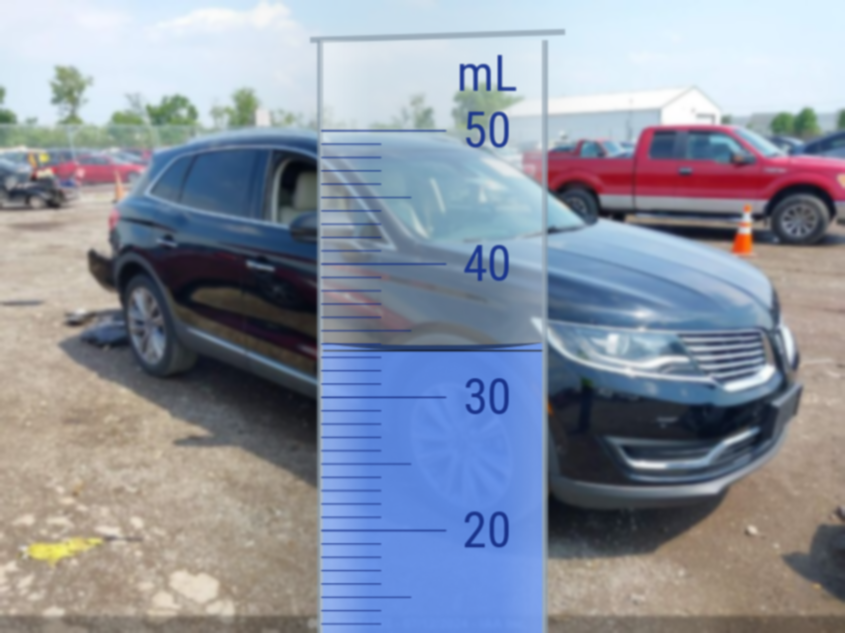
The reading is **33.5** mL
